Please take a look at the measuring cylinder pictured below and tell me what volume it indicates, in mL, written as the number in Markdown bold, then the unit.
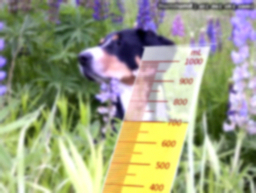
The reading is **700** mL
